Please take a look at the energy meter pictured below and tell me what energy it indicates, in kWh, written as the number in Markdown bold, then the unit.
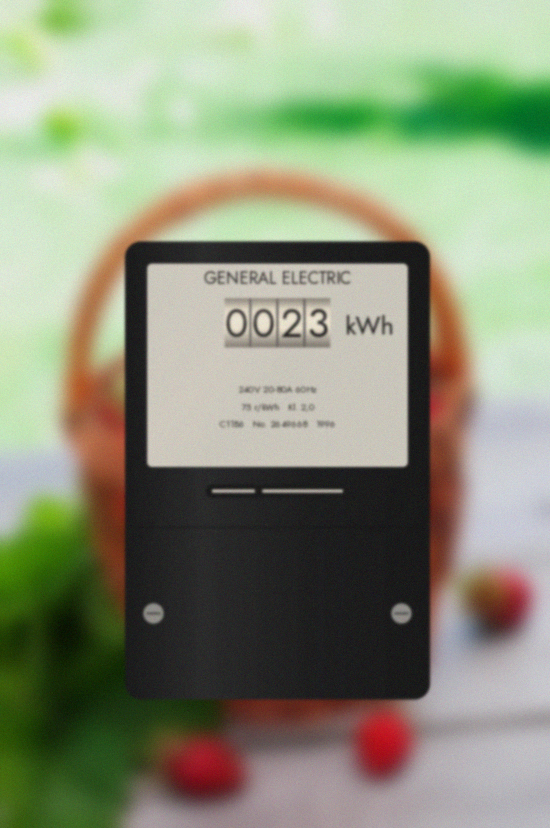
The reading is **23** kWh
